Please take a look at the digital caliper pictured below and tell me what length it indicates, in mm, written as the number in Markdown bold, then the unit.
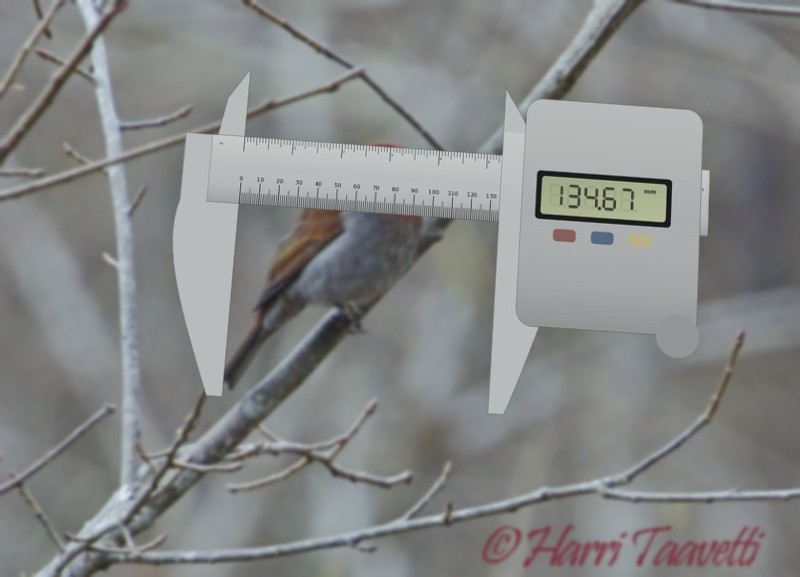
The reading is **134.67** mm
